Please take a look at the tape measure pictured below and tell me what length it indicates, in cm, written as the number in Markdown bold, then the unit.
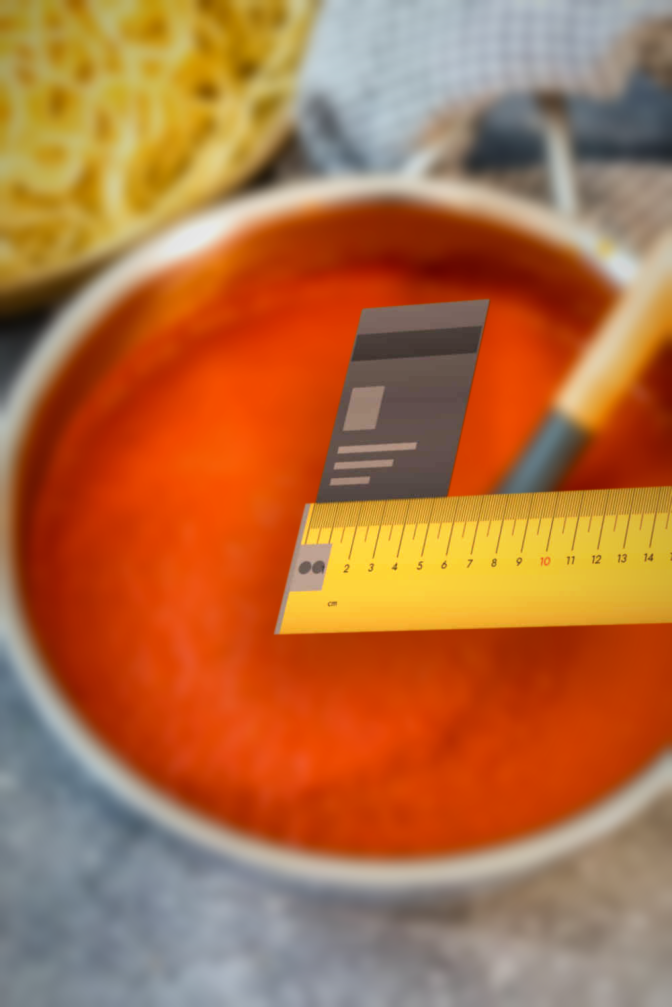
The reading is **5.5** cm
